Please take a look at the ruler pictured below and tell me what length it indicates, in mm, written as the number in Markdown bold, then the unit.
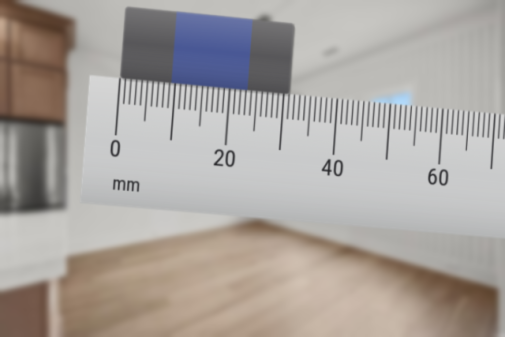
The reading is **31** mm
